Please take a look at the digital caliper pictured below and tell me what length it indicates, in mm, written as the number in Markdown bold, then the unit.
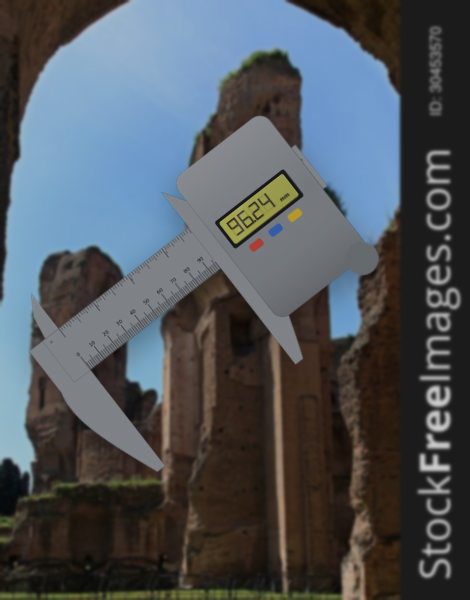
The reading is **96.24** mm
